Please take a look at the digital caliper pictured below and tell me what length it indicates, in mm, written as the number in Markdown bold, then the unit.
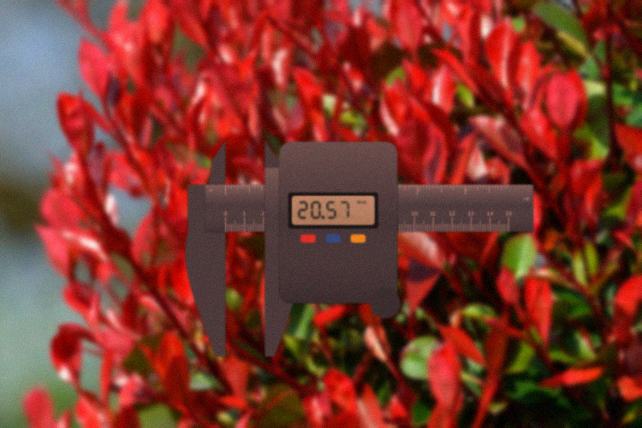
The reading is **20.57** mm
